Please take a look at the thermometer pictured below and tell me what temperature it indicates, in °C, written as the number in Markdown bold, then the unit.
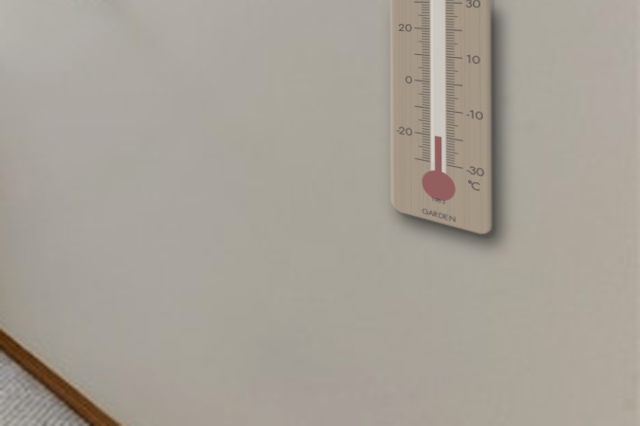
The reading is **-20** °C
